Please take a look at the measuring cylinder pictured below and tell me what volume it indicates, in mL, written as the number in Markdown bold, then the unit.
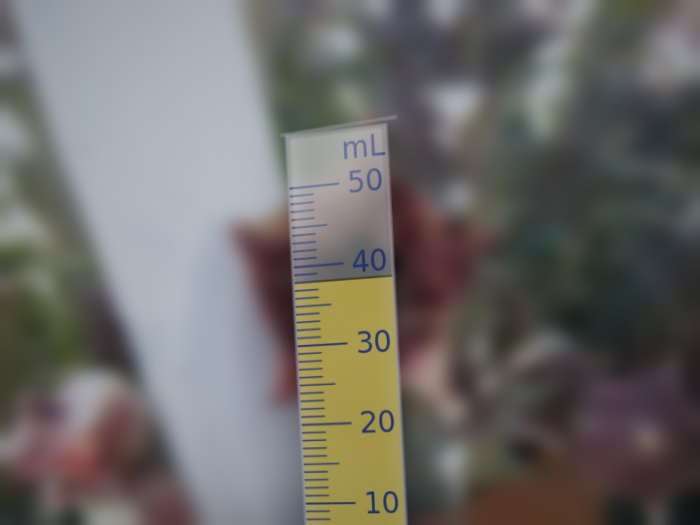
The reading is **38** mL
